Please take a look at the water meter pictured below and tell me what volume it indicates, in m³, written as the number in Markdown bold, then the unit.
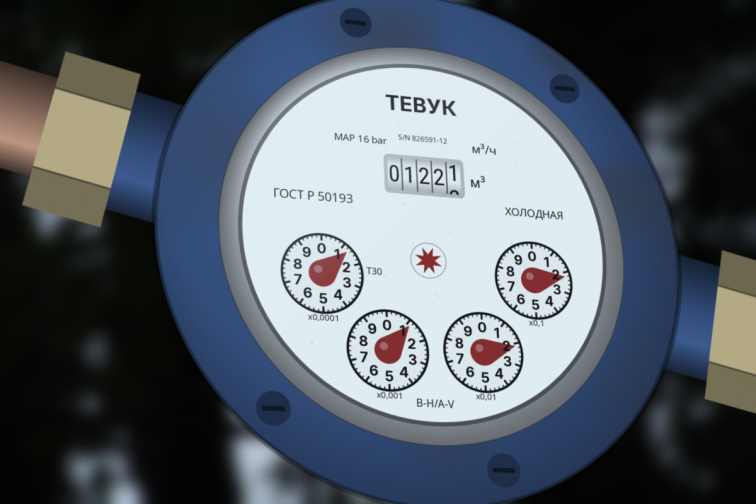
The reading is **1221.2211** m³
